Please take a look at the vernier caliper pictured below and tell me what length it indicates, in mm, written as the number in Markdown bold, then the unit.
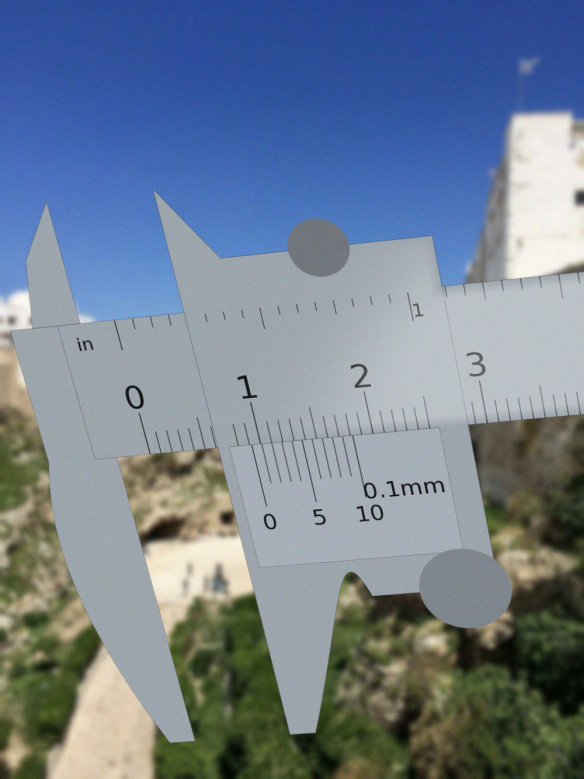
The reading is **9.2** mm
